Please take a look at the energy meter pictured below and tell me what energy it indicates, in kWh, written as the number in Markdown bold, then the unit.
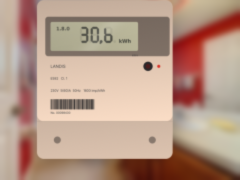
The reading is **30.6** kWh
